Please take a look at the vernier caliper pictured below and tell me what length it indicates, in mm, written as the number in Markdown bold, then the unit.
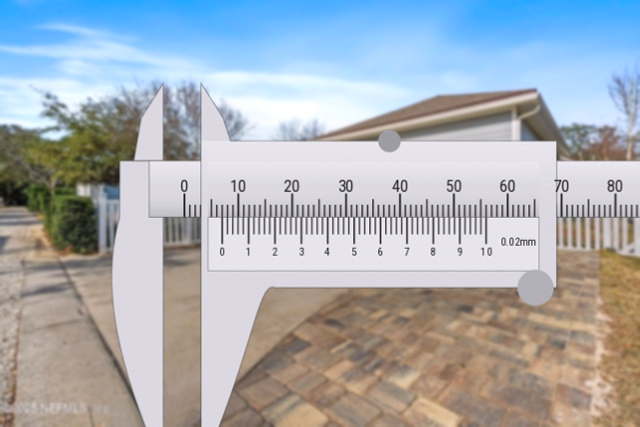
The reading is **7.0** mm
